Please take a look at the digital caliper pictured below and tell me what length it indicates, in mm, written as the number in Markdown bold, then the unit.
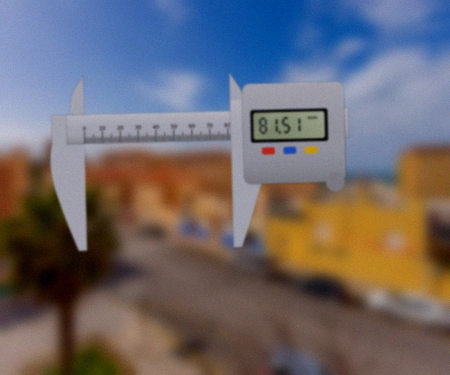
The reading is **81.51** mm
